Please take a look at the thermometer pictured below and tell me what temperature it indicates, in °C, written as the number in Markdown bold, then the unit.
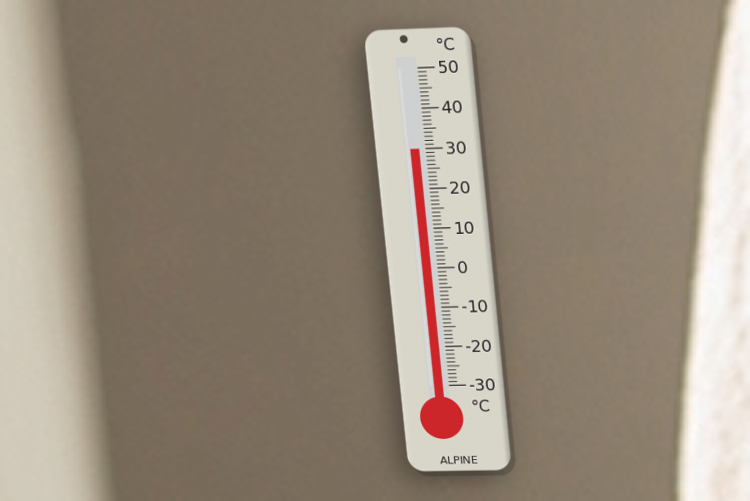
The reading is **30** °C
